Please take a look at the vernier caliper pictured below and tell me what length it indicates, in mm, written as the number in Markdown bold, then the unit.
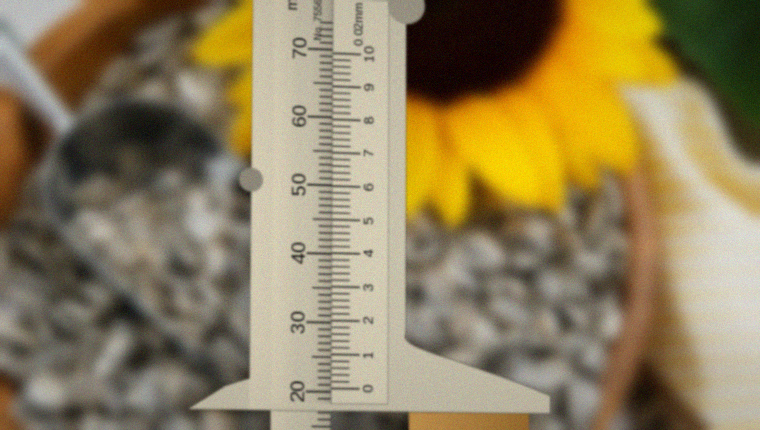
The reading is **20.5** mm
